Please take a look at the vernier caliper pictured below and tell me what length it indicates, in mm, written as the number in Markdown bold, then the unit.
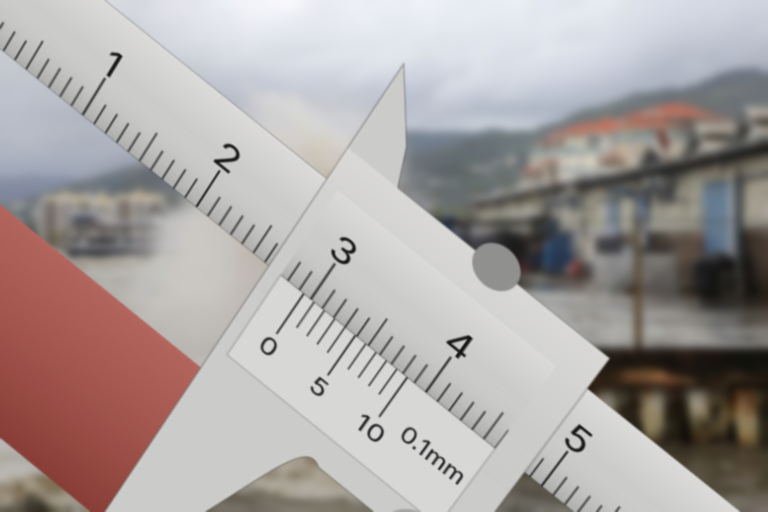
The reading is **29.4** mm
